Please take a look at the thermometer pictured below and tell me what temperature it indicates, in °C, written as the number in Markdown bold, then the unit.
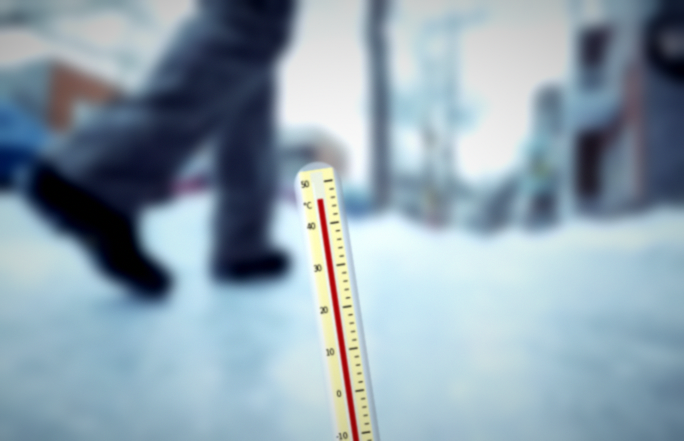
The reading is **46** °C
